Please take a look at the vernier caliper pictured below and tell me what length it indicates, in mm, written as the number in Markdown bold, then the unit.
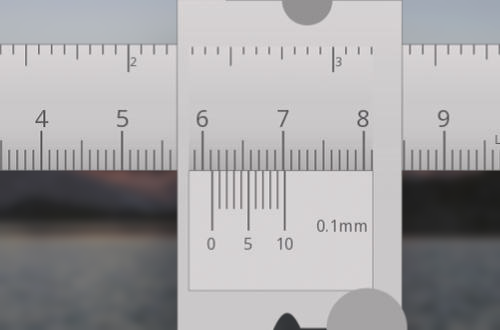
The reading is **61.2** mm
